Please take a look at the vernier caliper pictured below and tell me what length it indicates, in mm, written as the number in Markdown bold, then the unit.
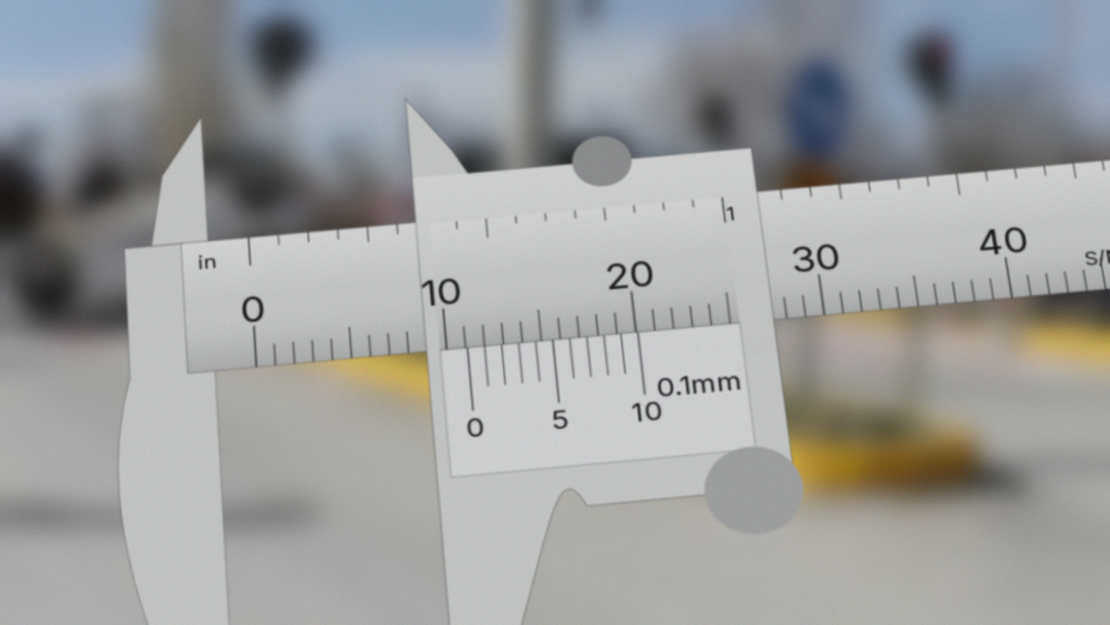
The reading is **11.1** mm
